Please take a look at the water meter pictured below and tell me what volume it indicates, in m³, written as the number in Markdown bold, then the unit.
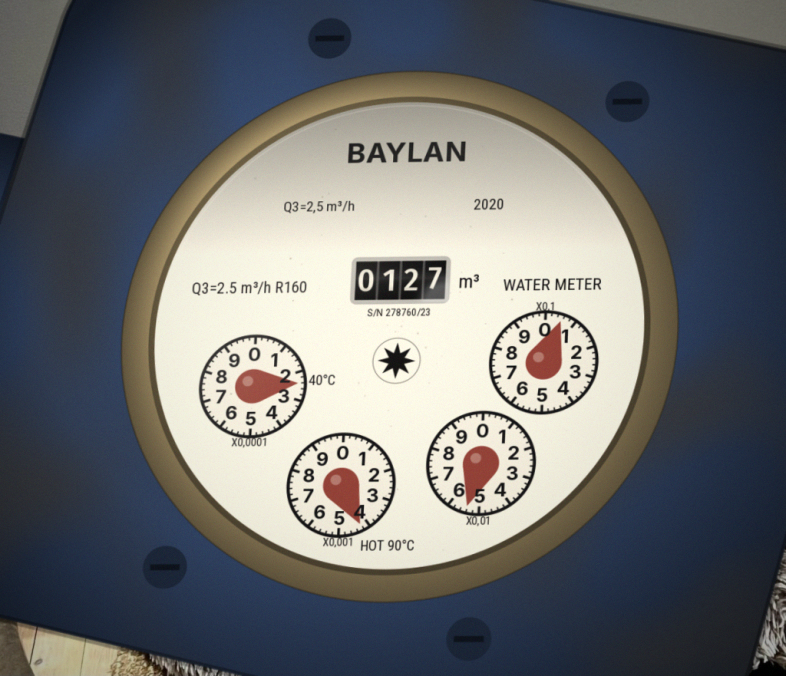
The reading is **127.0542** m³
